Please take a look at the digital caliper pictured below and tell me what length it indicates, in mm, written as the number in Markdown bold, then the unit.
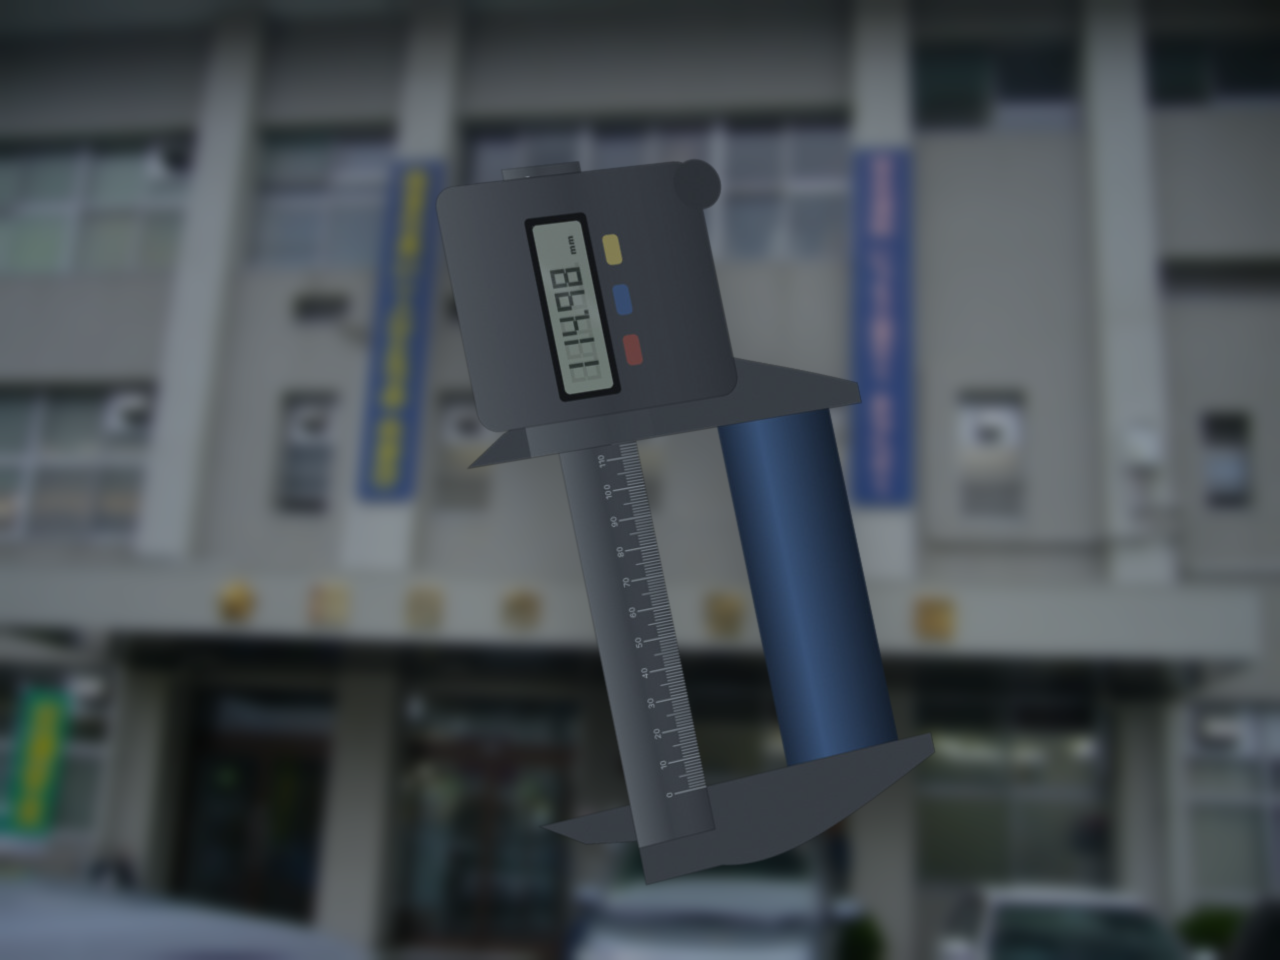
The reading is **114.98** mm
